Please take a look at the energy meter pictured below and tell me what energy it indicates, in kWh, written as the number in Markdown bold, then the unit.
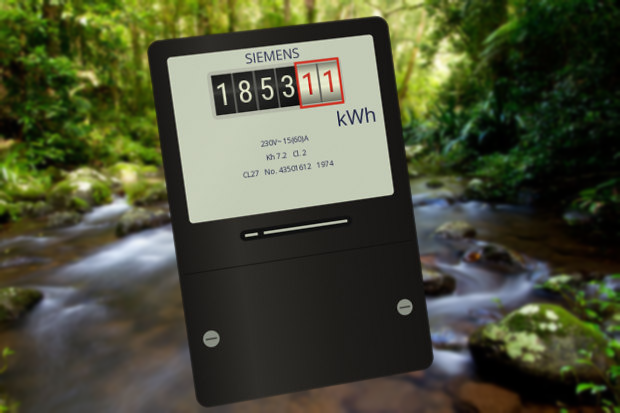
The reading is **1853.11** kWh
